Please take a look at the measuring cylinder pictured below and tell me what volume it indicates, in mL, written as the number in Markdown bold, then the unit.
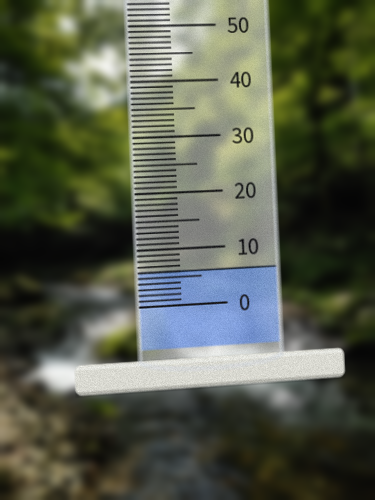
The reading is **6** mL
